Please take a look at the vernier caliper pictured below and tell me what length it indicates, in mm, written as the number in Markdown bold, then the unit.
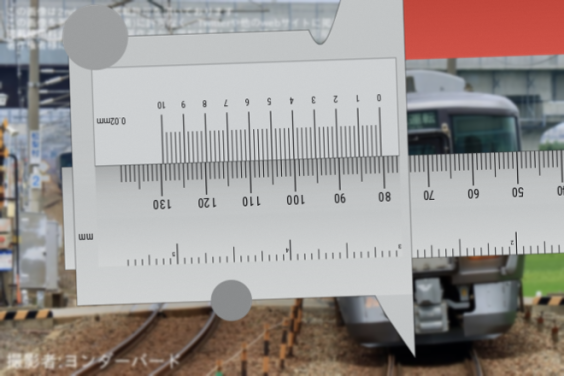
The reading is **80.5** mm
